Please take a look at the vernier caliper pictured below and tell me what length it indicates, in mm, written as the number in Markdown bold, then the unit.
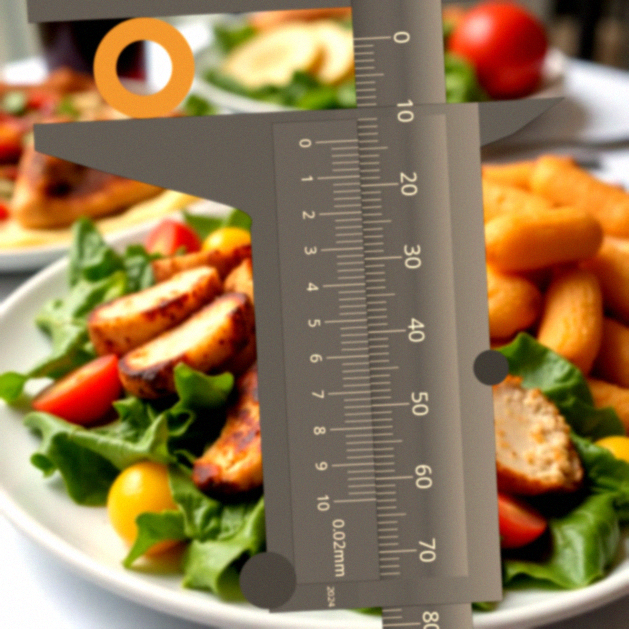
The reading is **13.8** mm
